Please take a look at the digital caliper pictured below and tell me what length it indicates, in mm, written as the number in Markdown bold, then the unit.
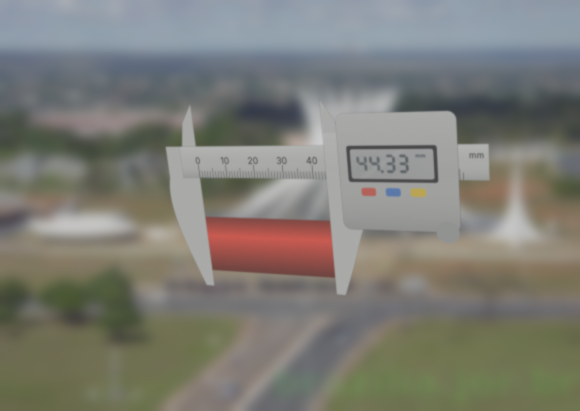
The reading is **44.33** mm
